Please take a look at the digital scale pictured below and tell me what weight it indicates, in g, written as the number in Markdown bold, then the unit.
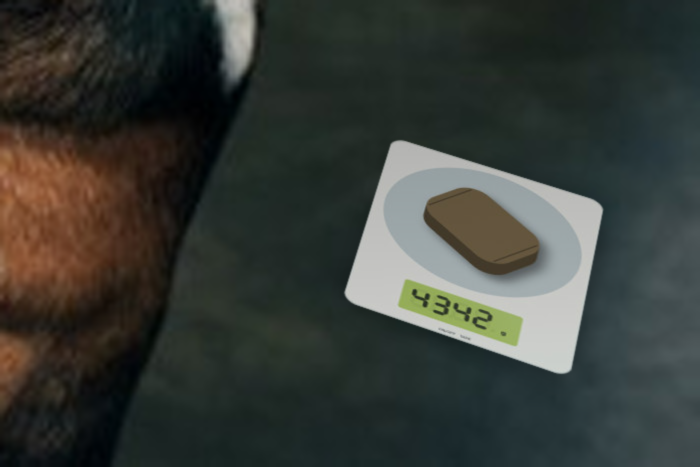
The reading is **4342** g
